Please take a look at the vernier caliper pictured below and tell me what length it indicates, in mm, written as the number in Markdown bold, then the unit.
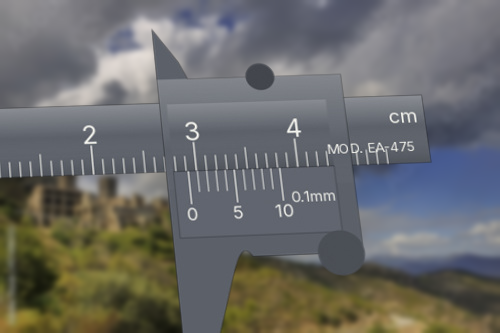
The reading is **29.2** mm
